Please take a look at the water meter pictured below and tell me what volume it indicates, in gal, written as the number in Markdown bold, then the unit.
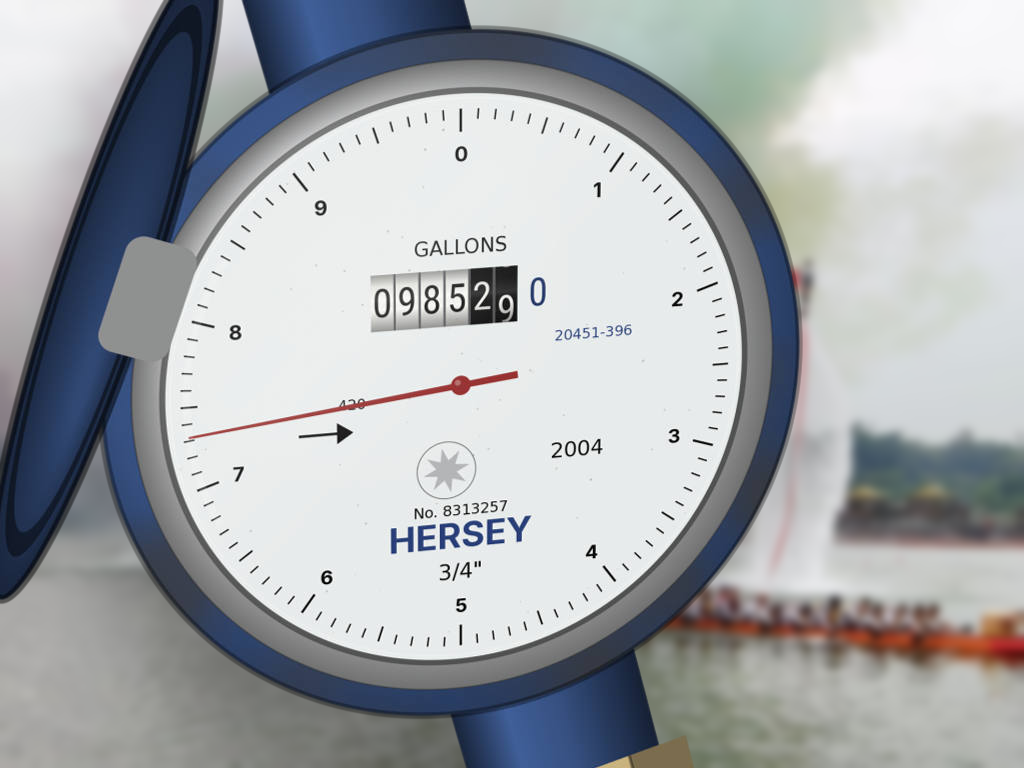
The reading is **985287.3** gal
